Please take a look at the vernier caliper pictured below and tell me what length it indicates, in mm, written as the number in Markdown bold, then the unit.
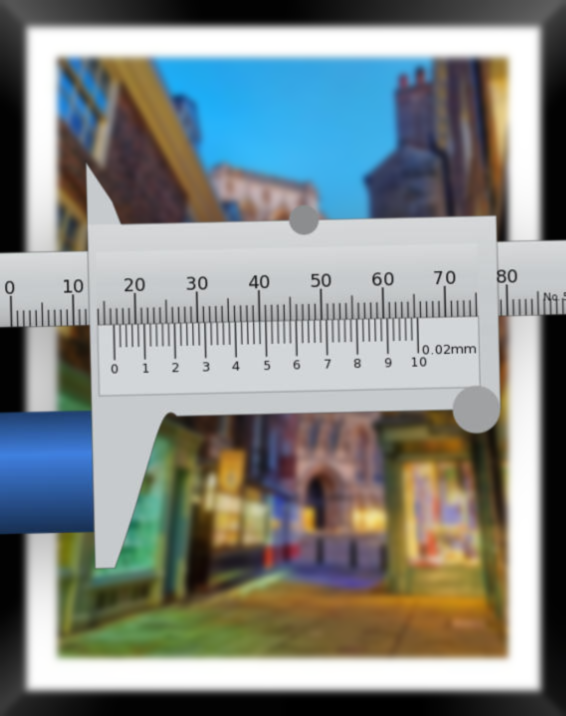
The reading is **16.5** mm
